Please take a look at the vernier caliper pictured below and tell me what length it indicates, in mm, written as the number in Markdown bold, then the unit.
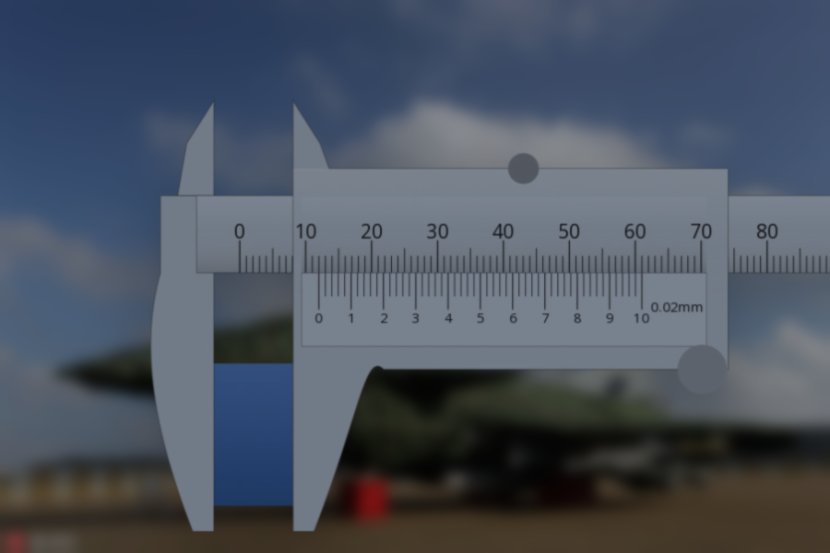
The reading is **12.0** mm
